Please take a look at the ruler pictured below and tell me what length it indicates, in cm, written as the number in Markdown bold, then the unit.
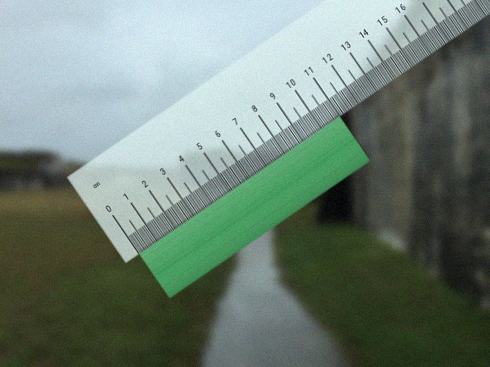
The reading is **11** cm
